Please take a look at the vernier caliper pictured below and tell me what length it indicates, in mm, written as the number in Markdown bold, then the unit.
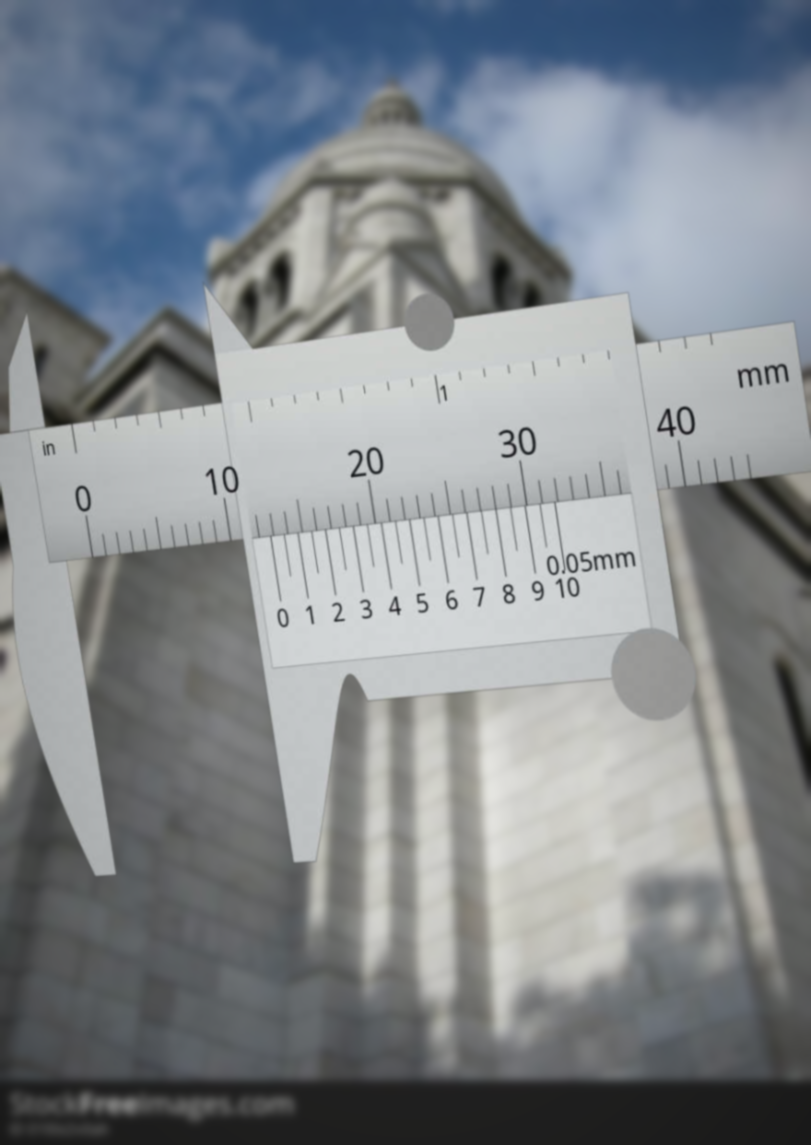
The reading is **12.8** mm
